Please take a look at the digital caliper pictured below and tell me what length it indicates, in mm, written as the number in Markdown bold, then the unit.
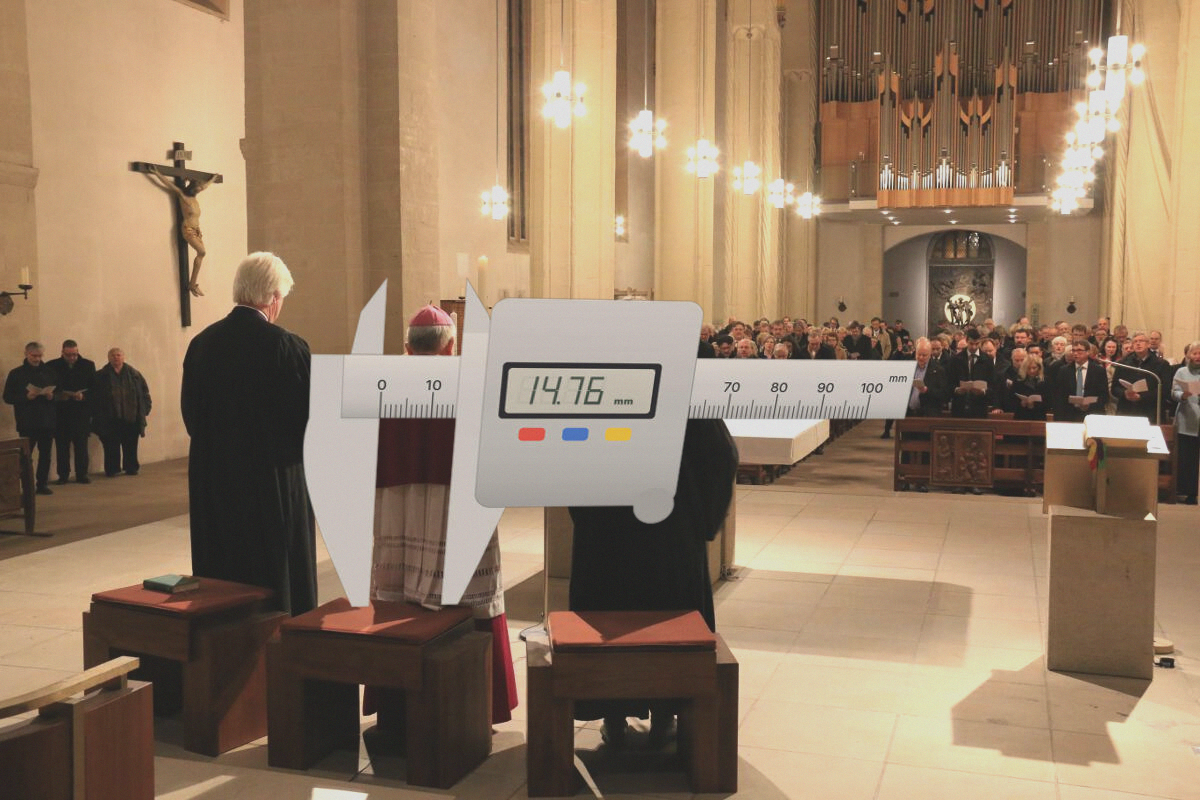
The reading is **14.76** mm
